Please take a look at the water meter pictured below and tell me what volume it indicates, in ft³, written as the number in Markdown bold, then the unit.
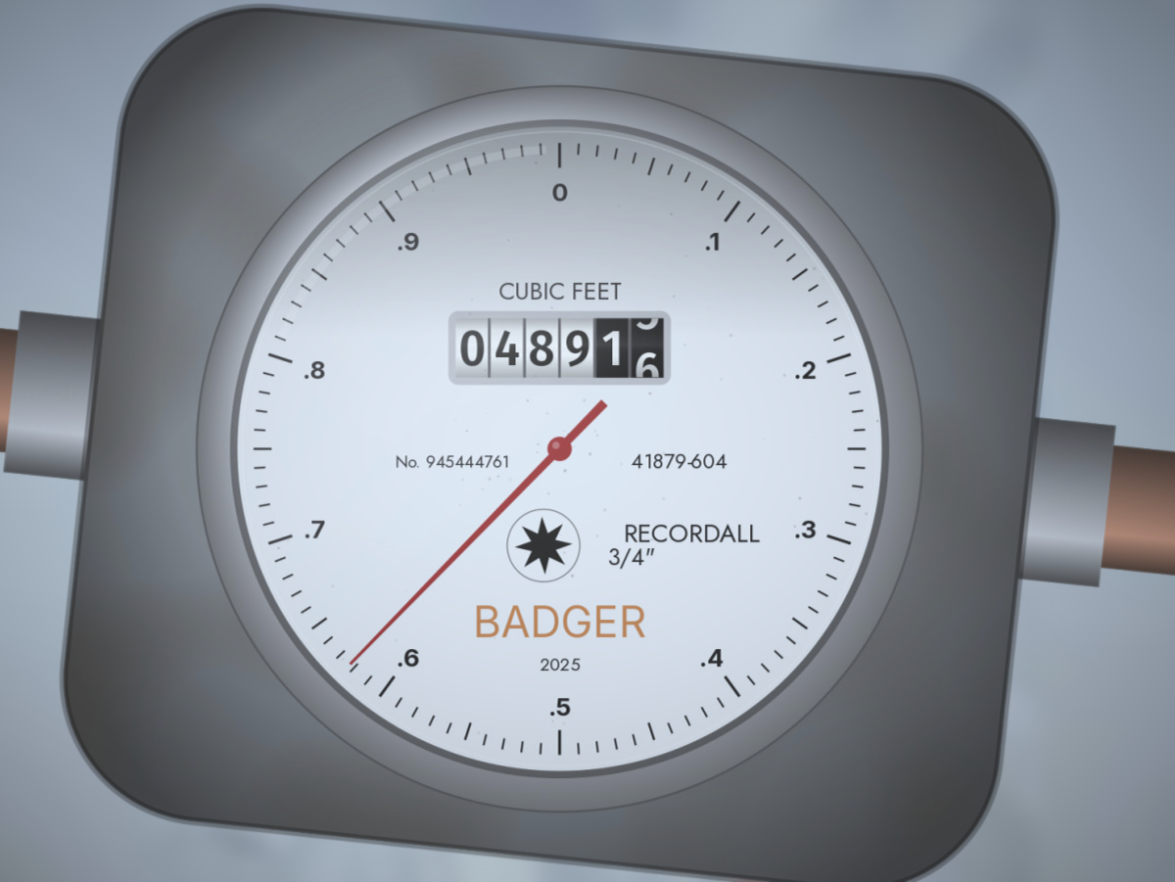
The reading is **48915.62** ft³
